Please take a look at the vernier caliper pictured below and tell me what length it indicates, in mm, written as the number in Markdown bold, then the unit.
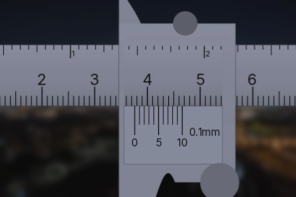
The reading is **37.6** mm
